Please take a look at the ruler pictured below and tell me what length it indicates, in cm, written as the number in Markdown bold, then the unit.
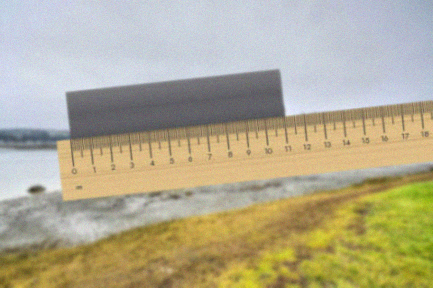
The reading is **11** cm
